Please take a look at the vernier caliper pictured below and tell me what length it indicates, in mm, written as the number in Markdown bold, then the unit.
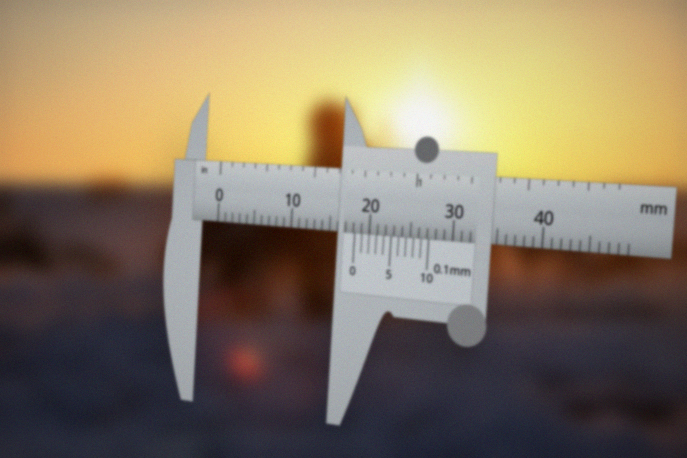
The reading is **18.2** mm
